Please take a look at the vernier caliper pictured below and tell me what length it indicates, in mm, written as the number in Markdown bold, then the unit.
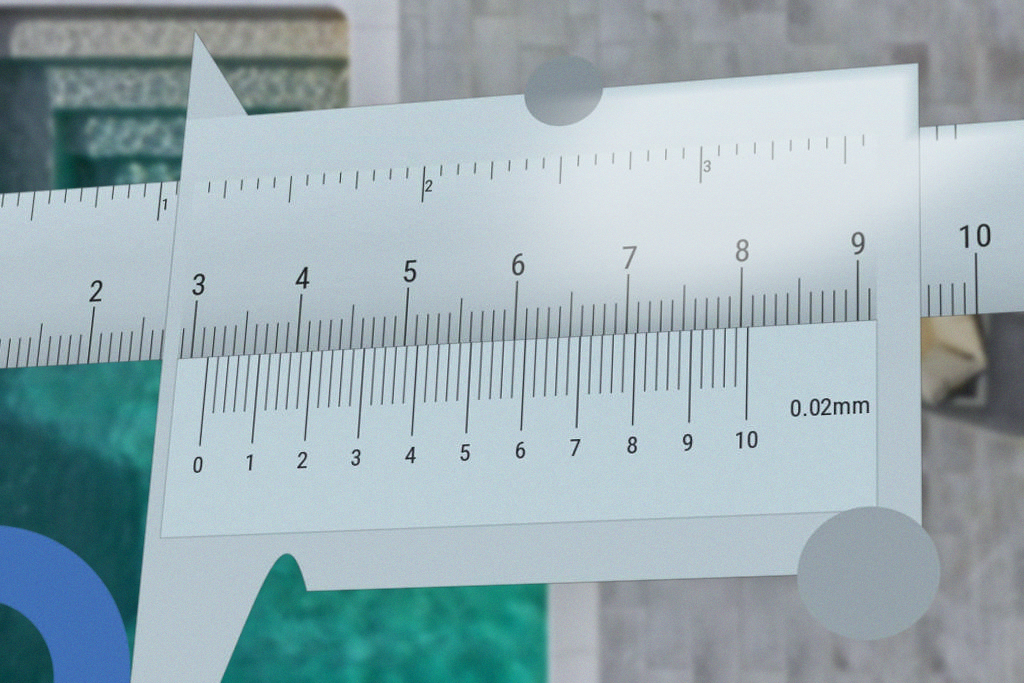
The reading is **31.6** mm
